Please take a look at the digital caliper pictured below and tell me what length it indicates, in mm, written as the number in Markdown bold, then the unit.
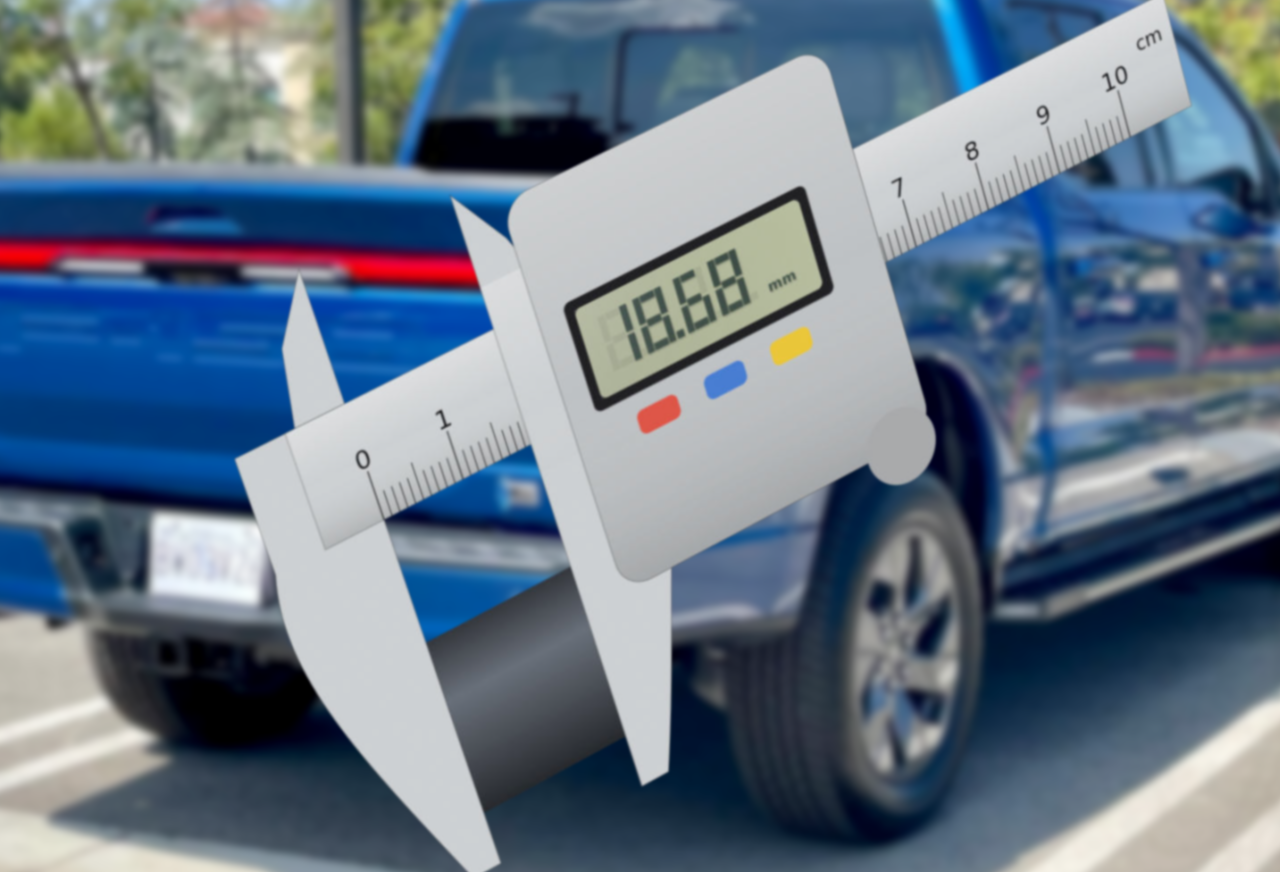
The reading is **18.68** mm
